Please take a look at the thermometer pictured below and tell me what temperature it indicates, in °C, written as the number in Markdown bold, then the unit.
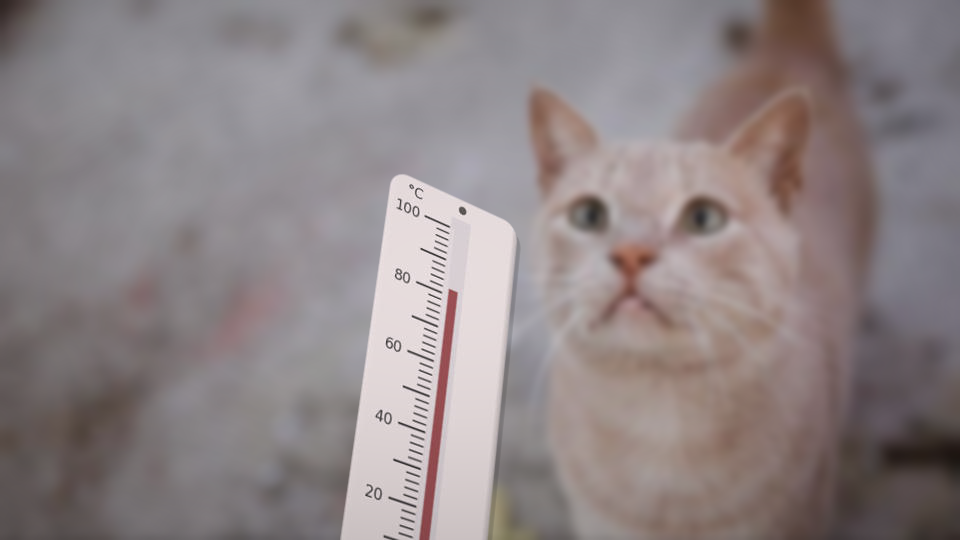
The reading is **82** °C
